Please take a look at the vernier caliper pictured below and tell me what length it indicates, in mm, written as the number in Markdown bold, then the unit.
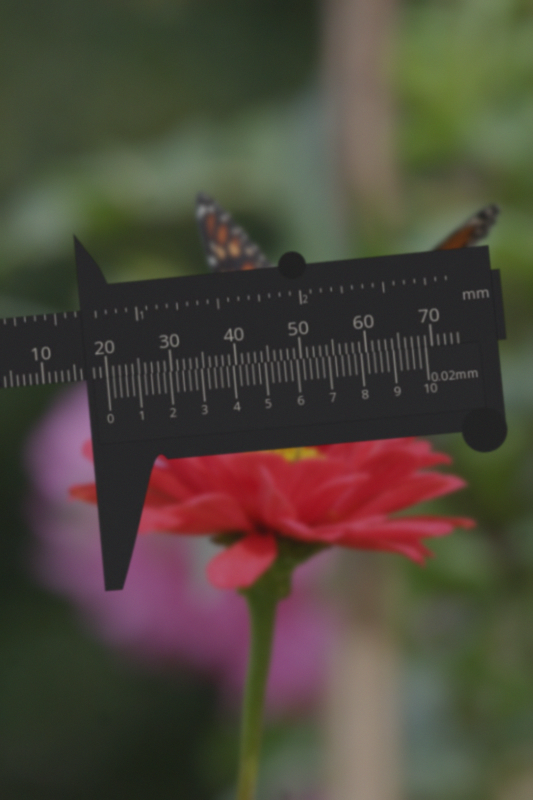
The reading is **20.0** mm
